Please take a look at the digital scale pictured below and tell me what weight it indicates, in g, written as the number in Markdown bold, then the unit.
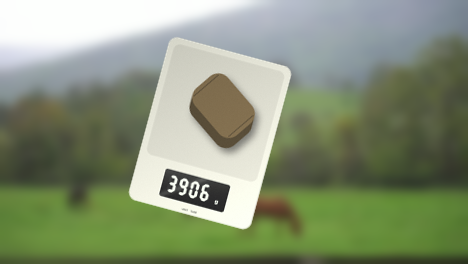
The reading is **3906** g
